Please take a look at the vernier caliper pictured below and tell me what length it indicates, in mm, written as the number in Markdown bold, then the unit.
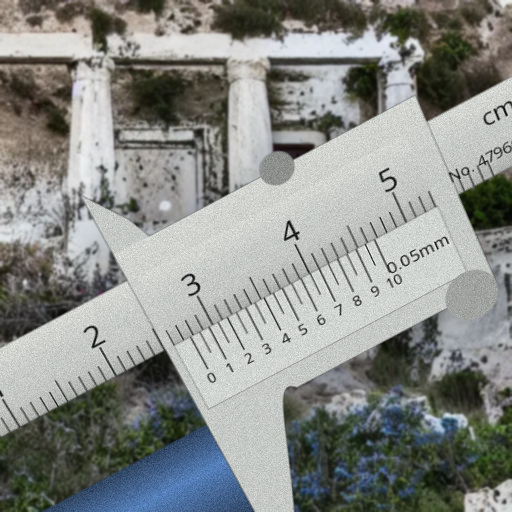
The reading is **27.7** mm
